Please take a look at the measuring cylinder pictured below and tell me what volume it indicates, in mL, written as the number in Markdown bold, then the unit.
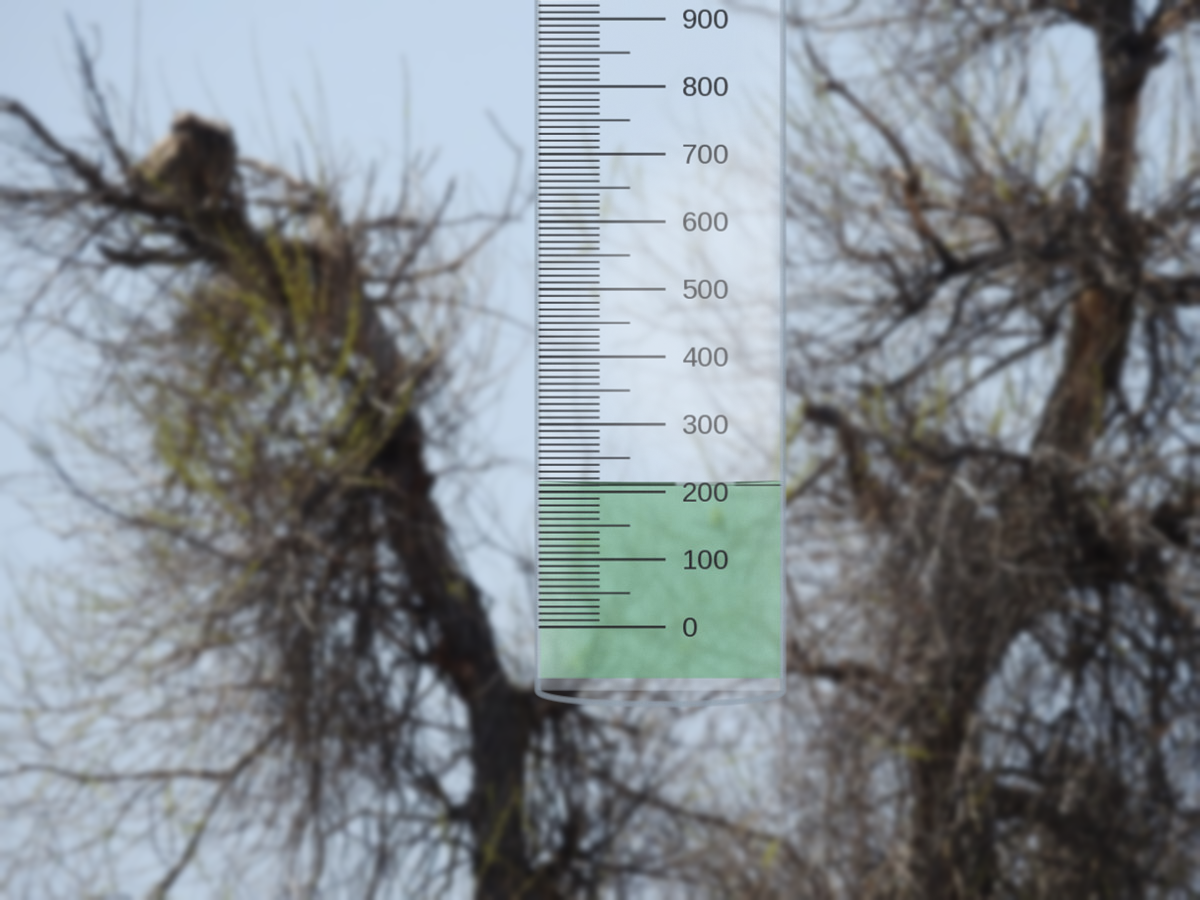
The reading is **210** mL
